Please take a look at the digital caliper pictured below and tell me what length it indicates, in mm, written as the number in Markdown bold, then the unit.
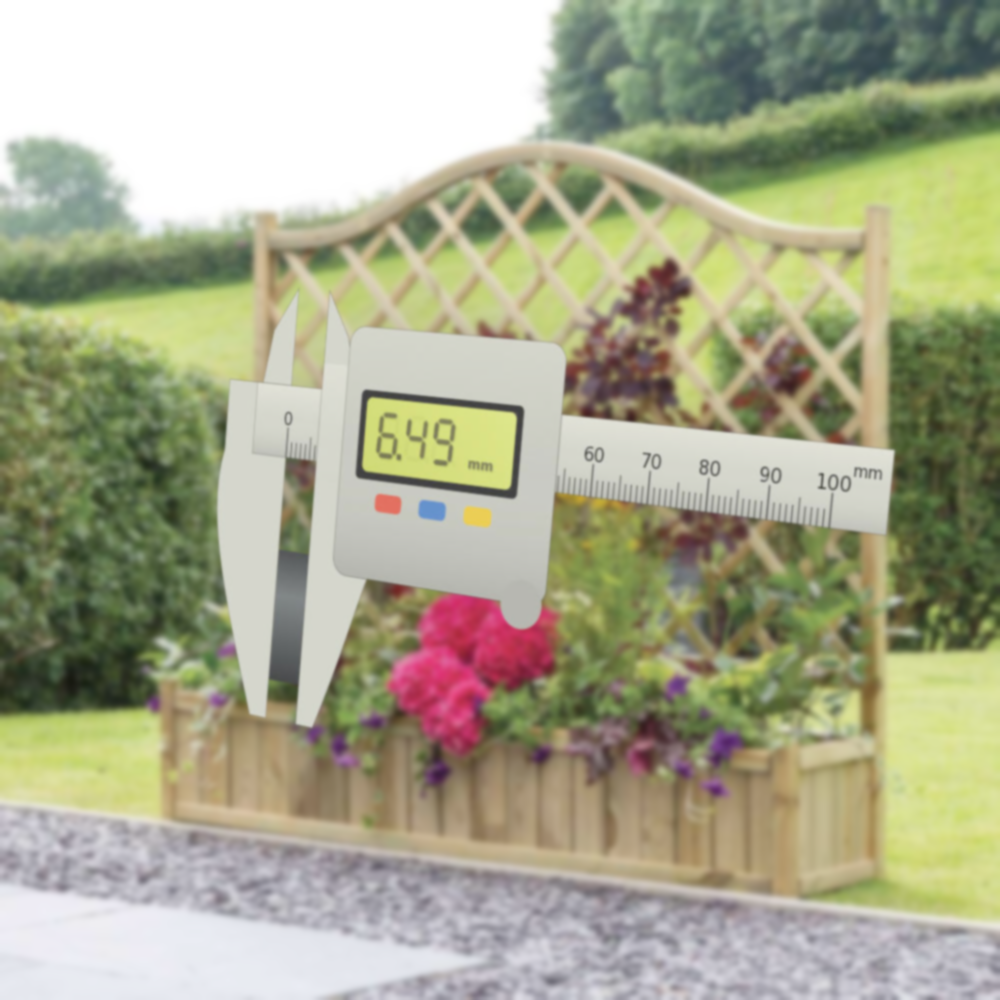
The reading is **6.49** mm
